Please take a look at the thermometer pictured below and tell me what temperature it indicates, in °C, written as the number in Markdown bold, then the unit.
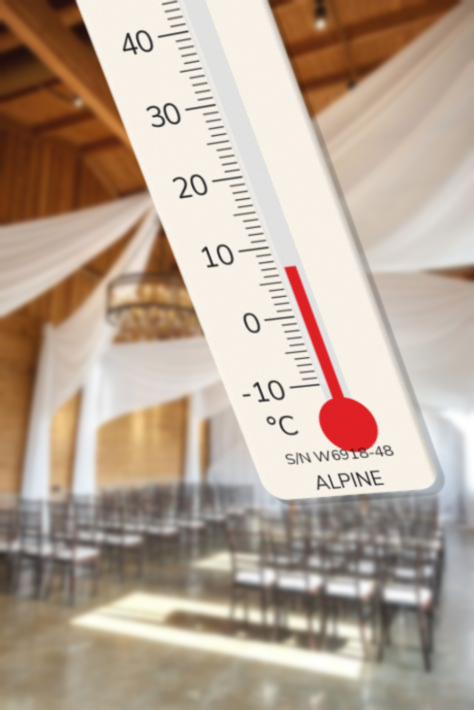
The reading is **7** °C
